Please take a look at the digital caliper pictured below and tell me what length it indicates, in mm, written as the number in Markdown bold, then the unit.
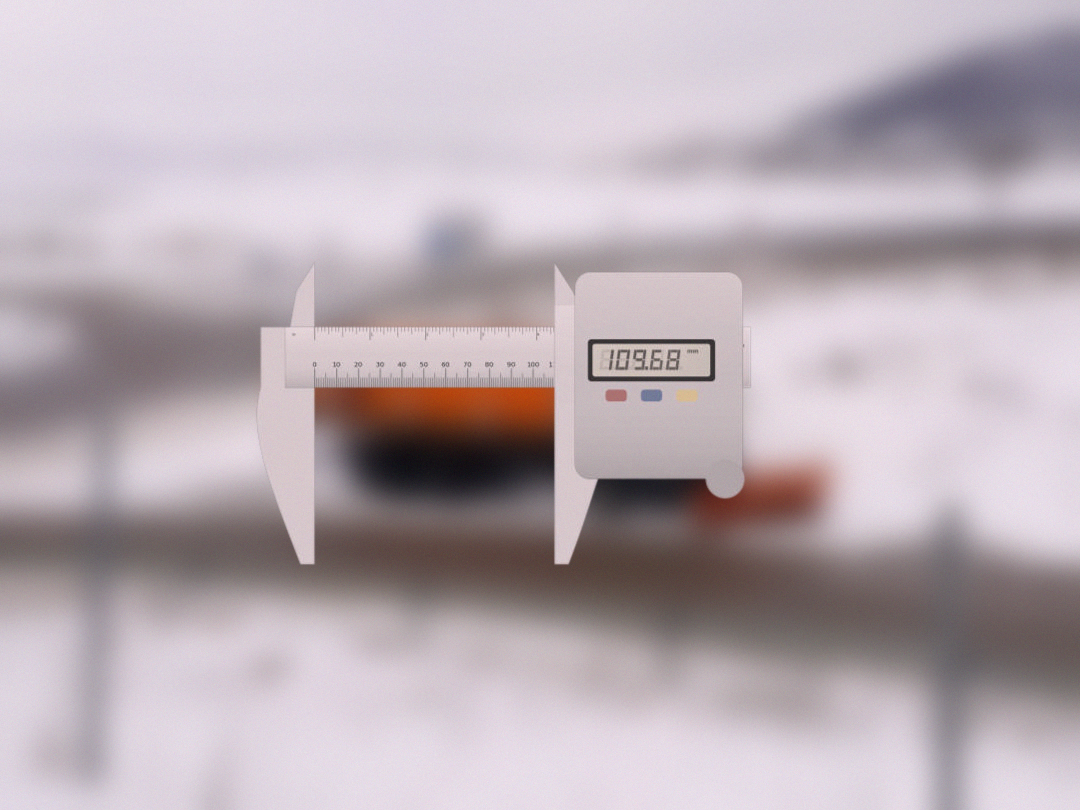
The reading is **109.68** mm
